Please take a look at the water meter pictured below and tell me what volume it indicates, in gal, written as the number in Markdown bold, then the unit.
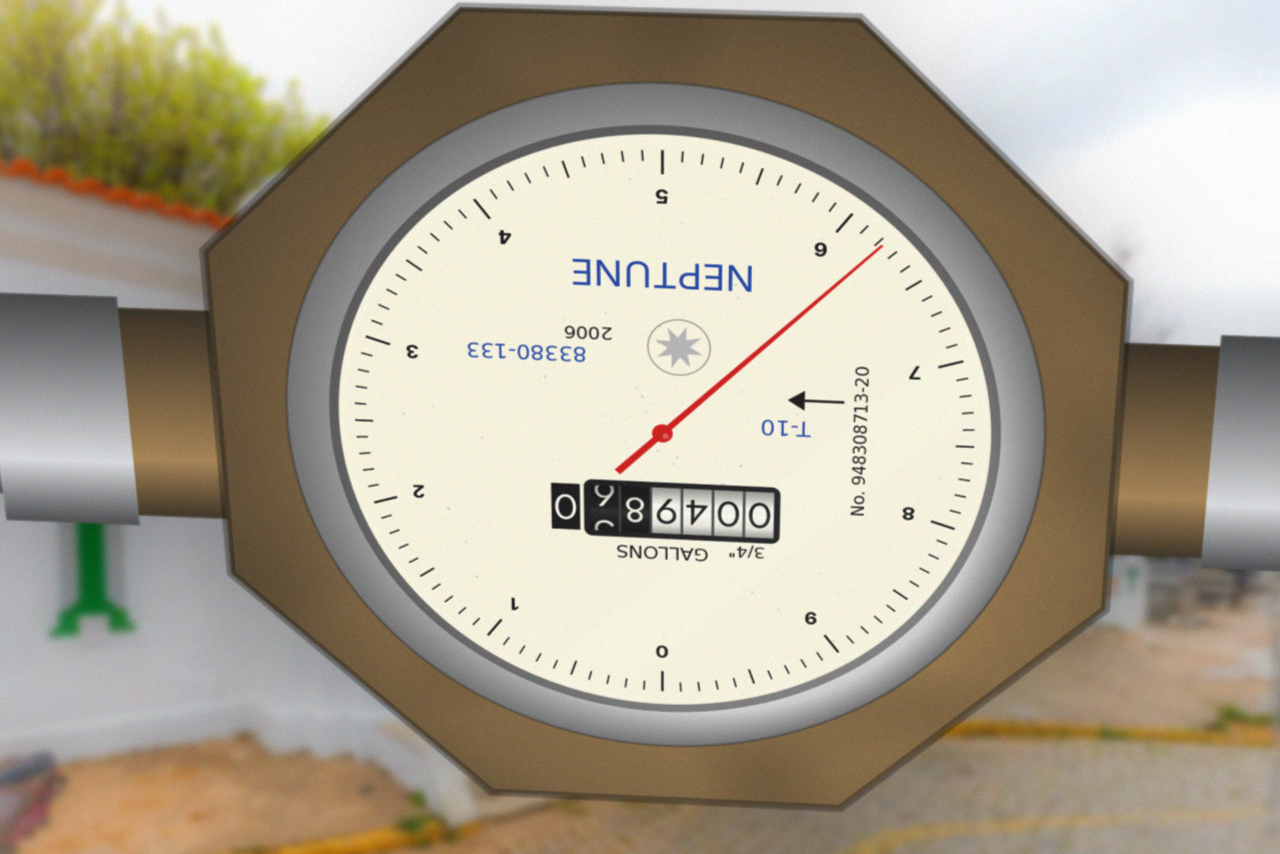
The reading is **49856.2** gal
